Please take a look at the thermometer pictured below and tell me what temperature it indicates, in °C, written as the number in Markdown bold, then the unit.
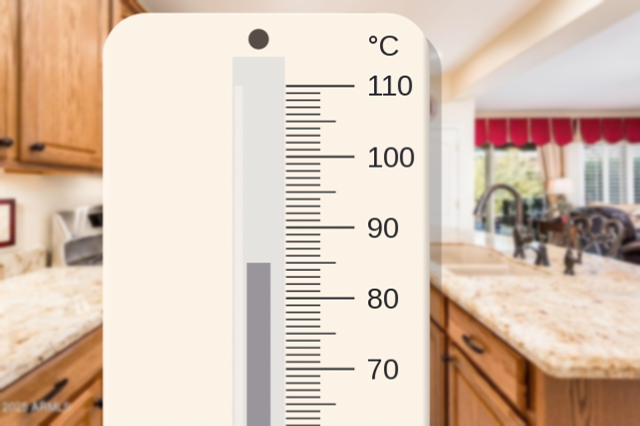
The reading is **85** °C
